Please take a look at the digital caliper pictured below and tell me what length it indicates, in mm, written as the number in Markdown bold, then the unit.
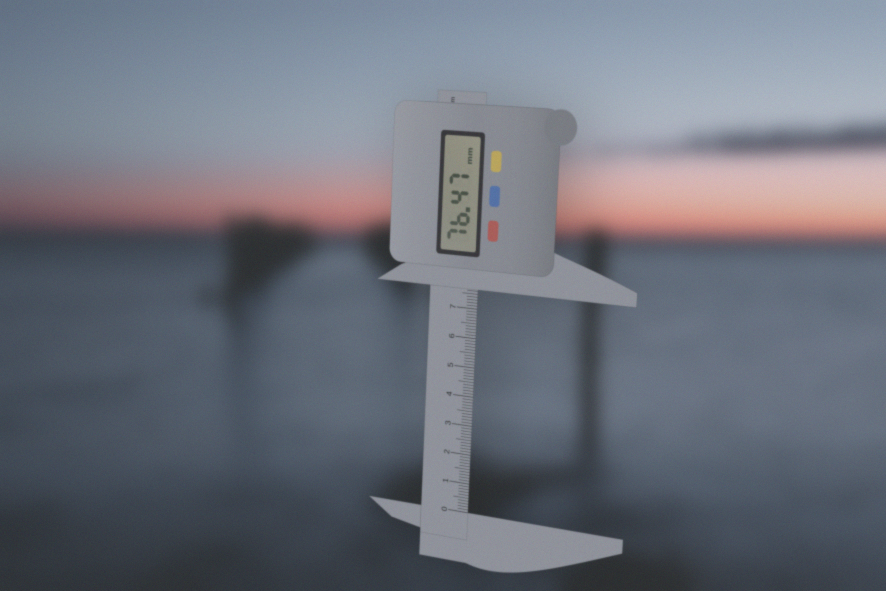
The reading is **76.47** mm
